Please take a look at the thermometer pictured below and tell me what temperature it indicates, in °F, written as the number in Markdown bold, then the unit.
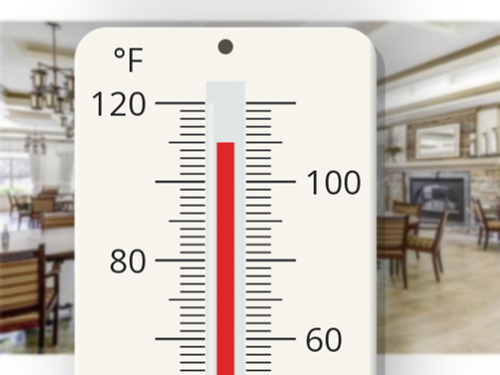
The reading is **110** °F
